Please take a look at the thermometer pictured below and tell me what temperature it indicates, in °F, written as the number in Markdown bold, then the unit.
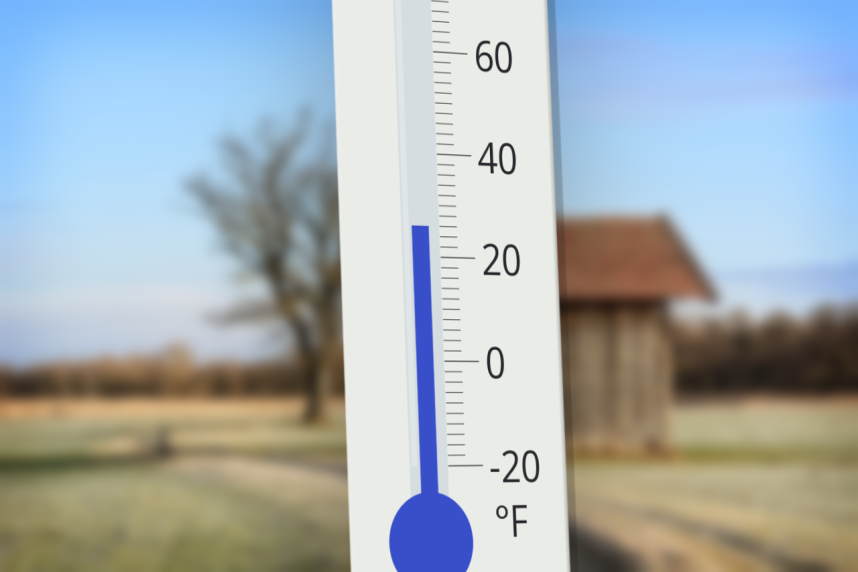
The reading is **26** °F
